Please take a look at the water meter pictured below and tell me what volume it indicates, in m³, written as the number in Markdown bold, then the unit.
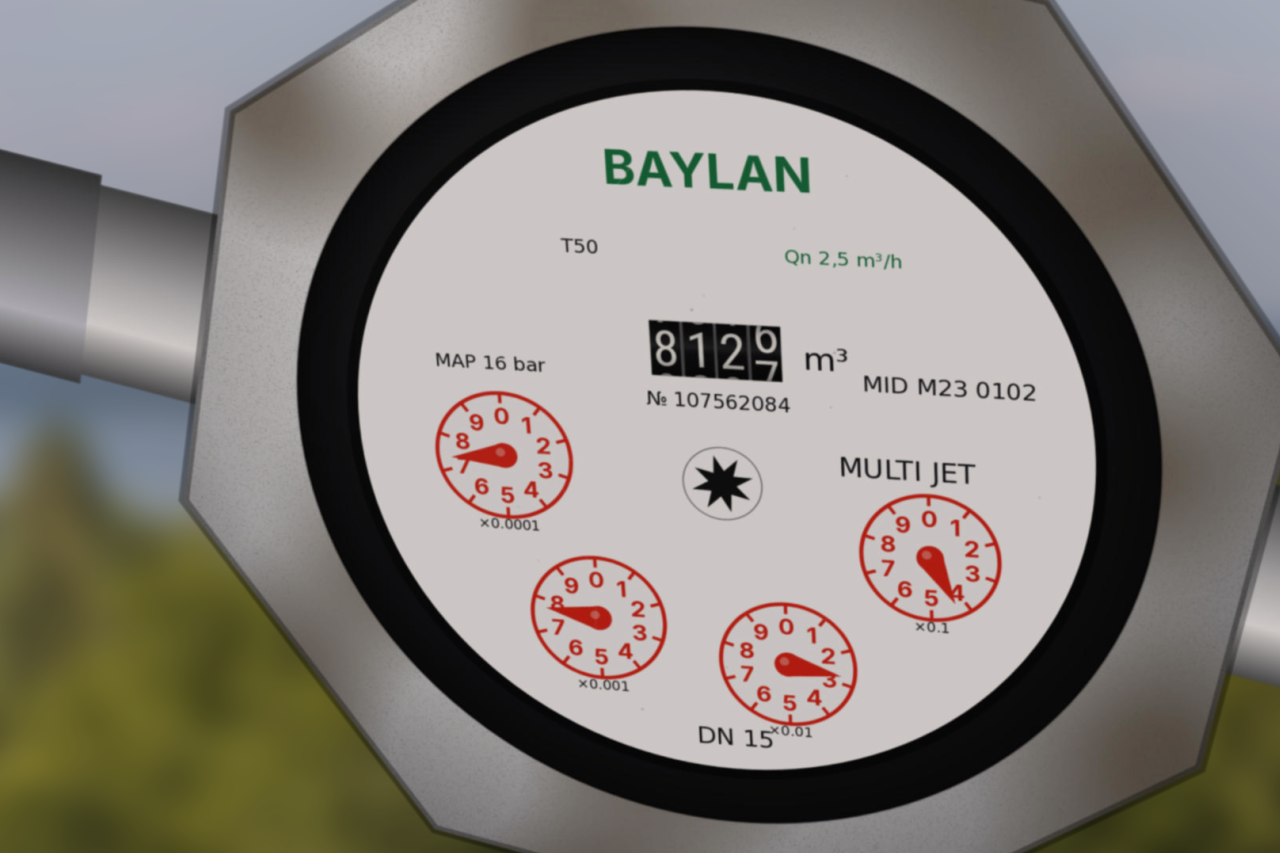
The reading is **8126.4277** m³
